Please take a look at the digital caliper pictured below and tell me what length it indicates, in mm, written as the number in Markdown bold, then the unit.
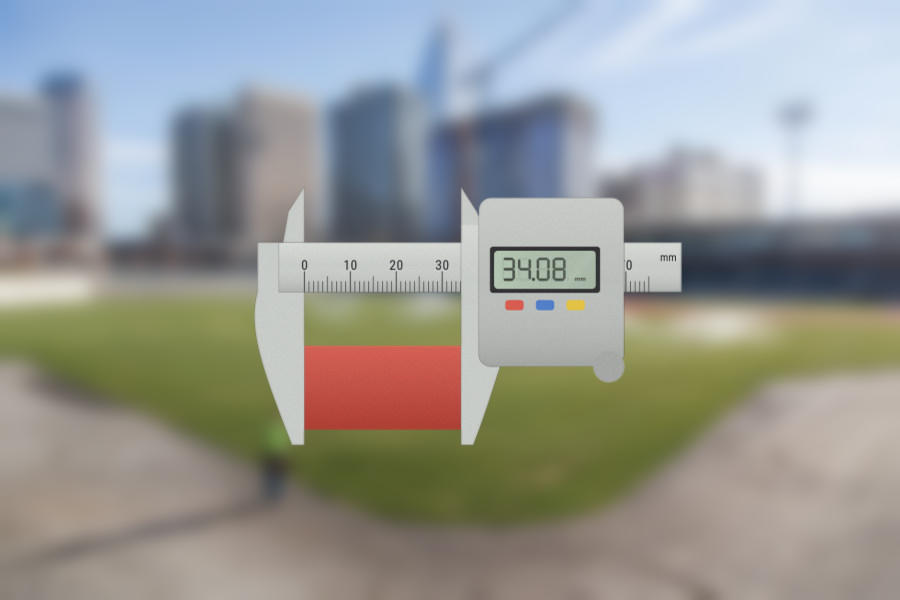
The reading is **34.08** mm
